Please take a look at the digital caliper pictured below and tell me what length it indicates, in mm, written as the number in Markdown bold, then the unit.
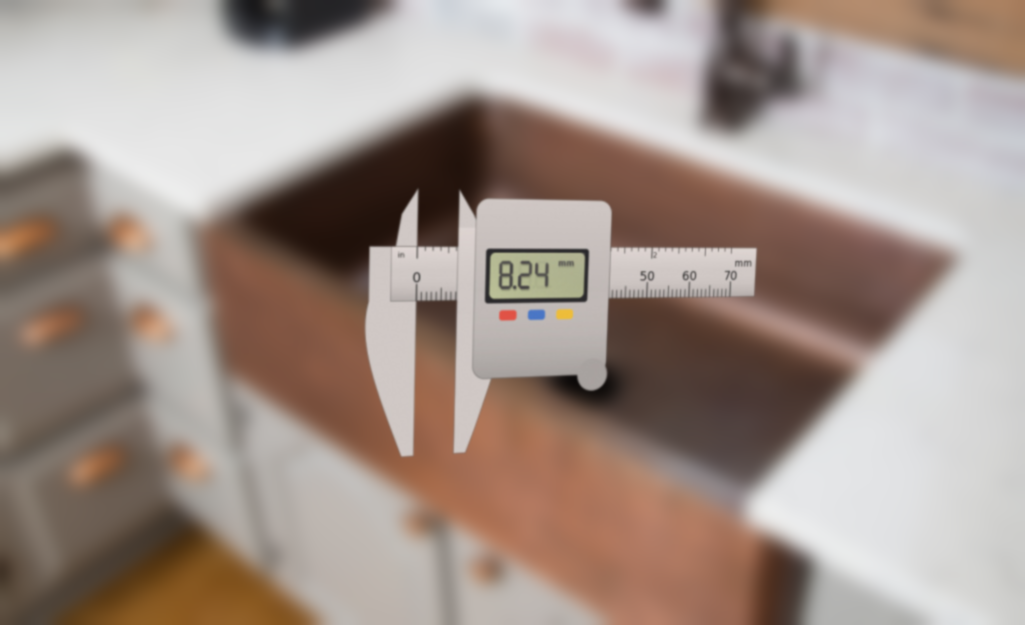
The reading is **8.24** mm
